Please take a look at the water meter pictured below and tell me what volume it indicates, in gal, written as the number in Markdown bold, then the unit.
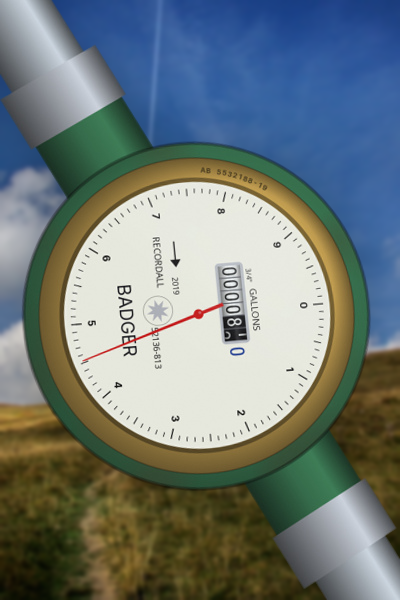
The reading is **814.5** gal
